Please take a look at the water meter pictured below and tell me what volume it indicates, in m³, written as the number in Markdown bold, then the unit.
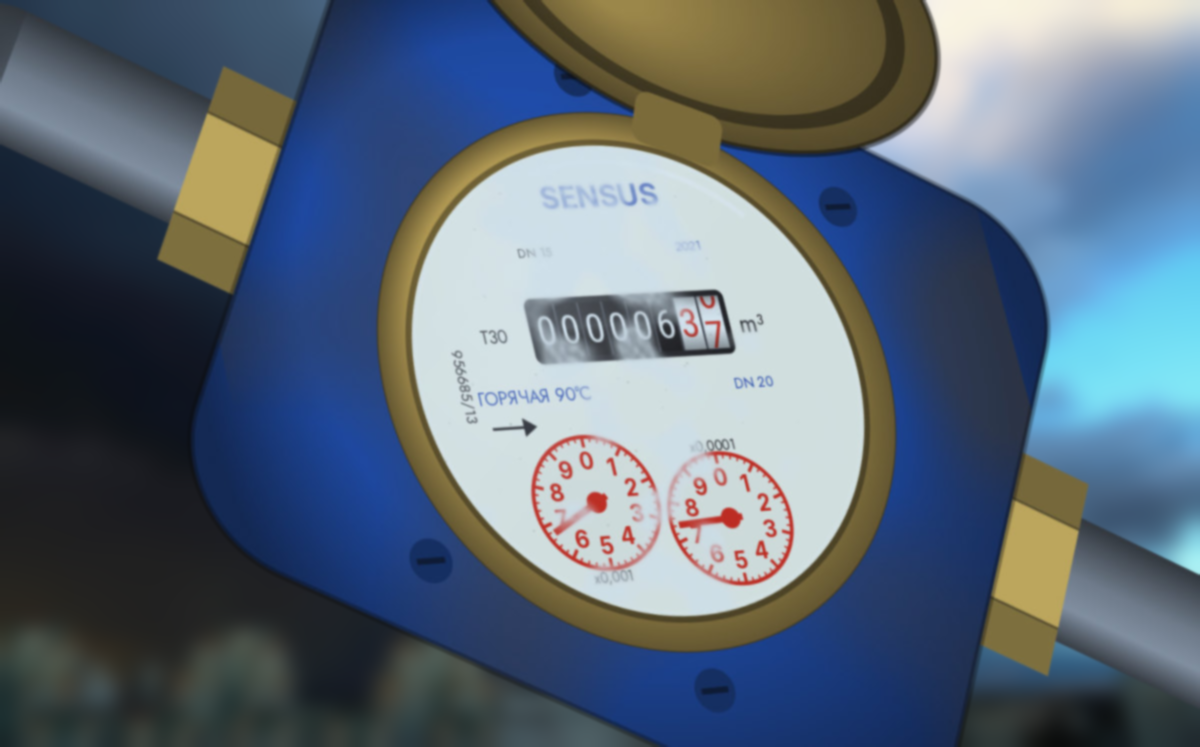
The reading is **6.3667** m³
